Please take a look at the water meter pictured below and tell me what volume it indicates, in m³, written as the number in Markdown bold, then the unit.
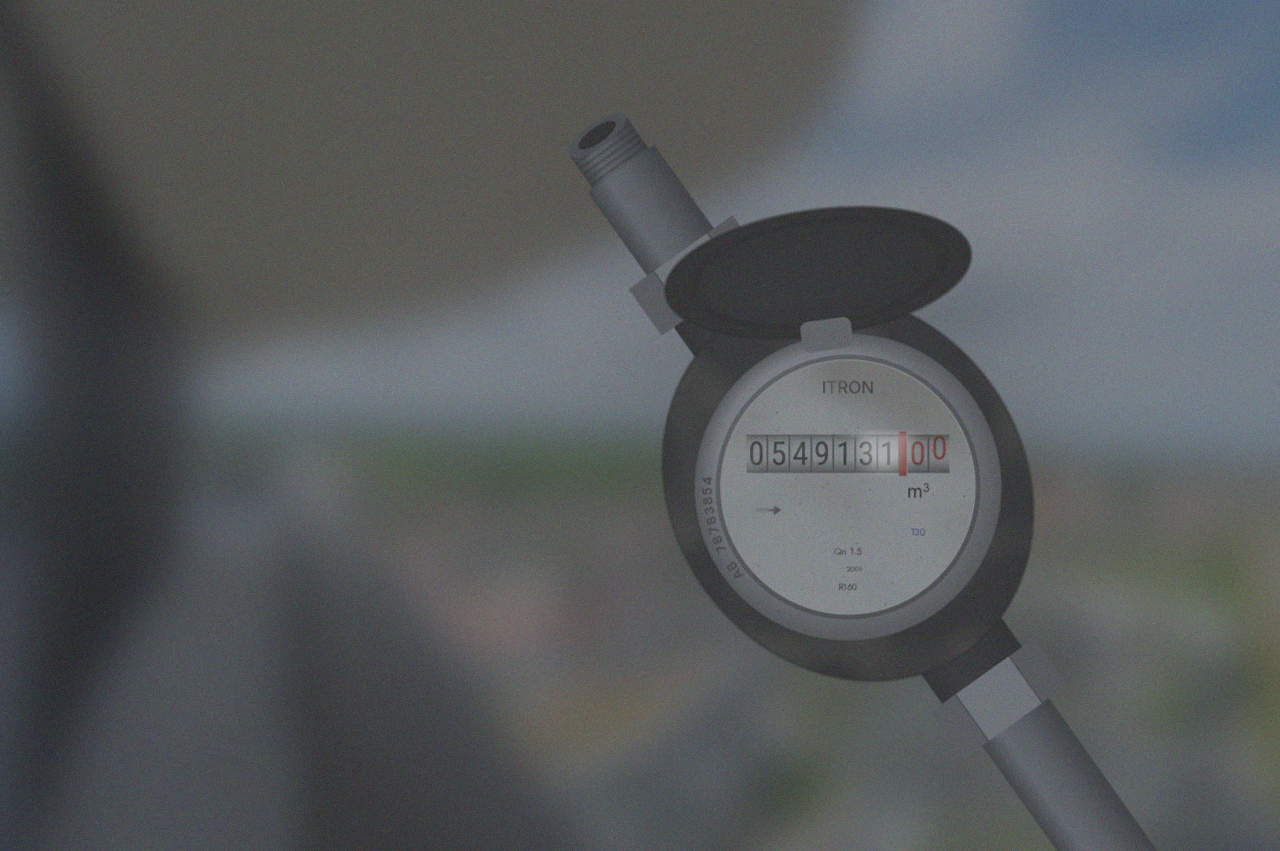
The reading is **549131.00** m³
